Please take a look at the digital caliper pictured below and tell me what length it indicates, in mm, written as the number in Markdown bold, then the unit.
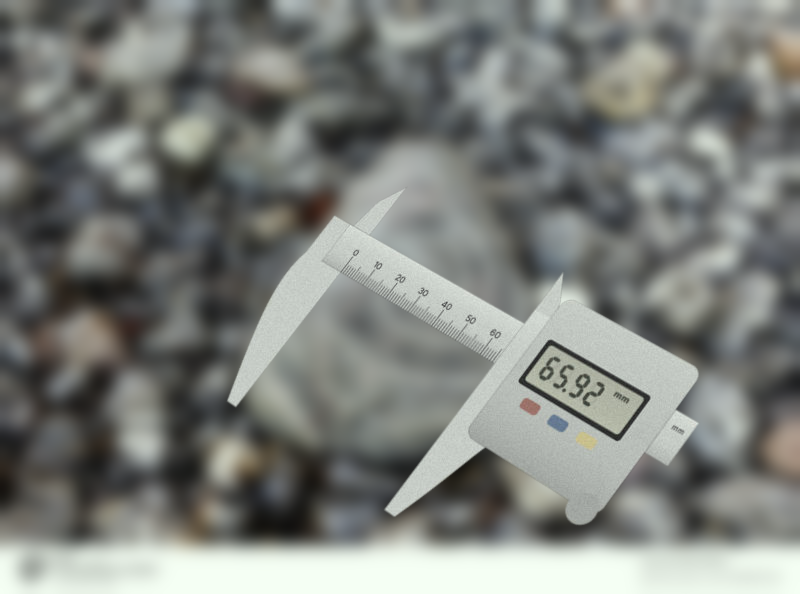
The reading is **65.92** mm
